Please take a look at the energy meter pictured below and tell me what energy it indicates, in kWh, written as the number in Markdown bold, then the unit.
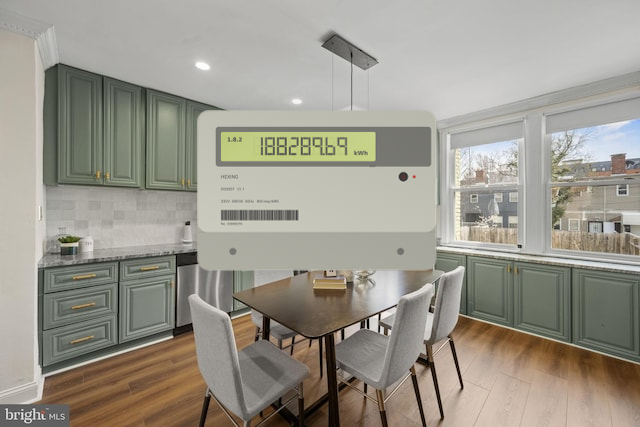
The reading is **188289.69** kWh
